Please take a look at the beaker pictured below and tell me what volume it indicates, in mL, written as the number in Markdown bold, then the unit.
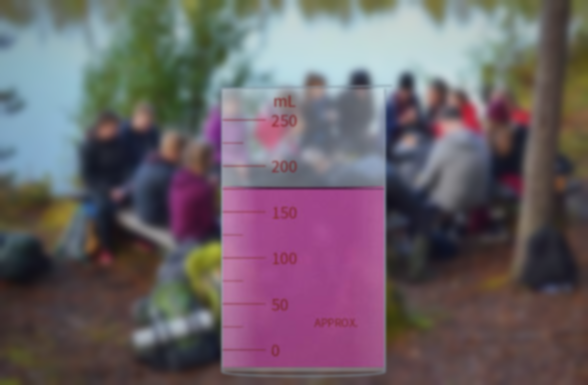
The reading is **175** mL
